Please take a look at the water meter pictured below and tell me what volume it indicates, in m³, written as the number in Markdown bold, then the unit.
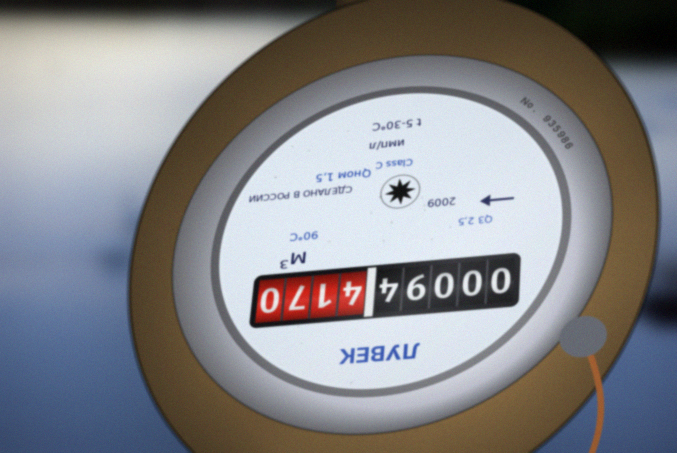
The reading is **94.4170** m³
